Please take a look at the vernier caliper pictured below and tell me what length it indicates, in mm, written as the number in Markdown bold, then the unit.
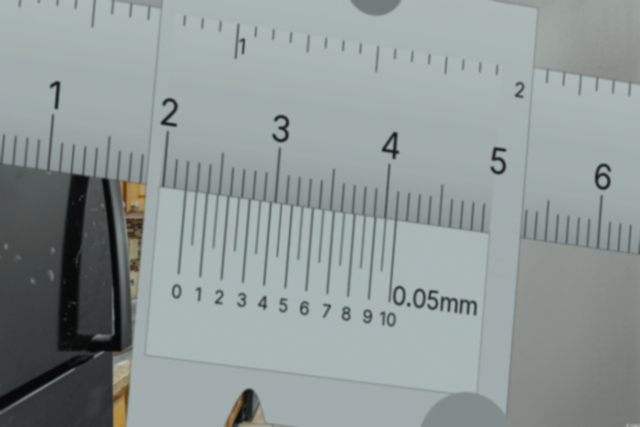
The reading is **22.0** mm
